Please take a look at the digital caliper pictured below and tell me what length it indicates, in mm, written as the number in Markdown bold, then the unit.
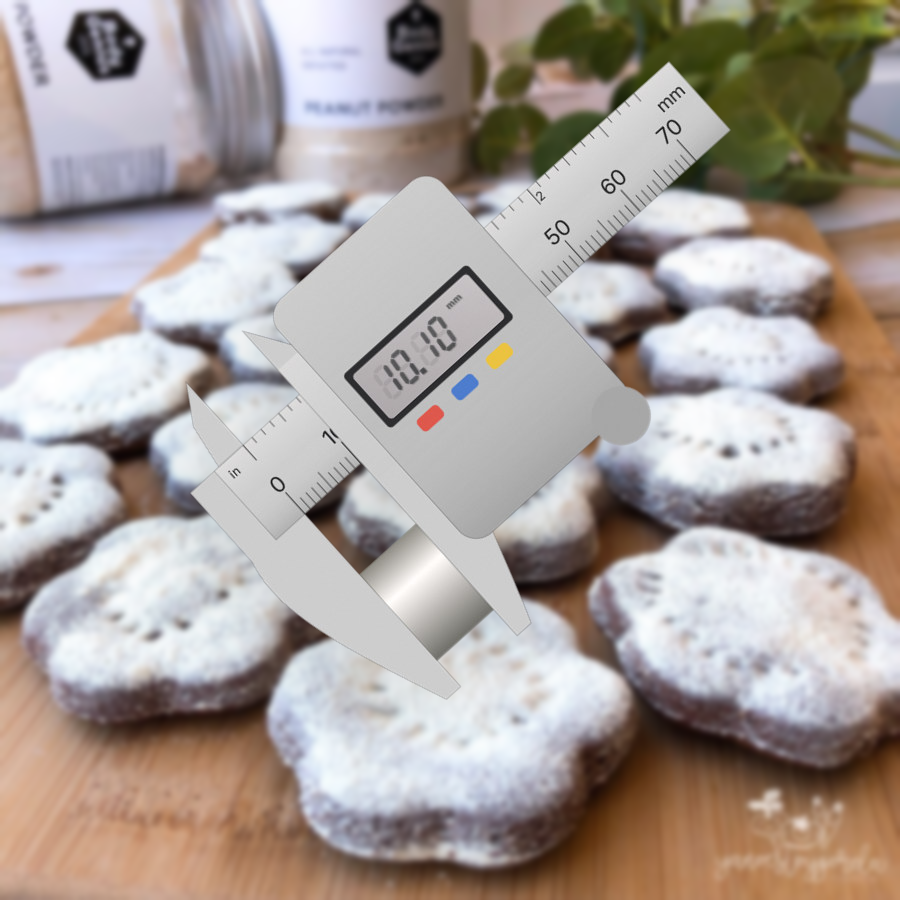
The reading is **10.10** mm
